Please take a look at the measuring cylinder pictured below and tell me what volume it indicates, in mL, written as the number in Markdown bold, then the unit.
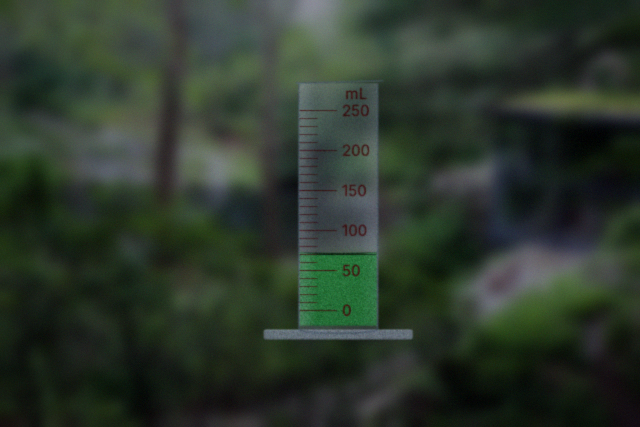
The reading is **70** mL
